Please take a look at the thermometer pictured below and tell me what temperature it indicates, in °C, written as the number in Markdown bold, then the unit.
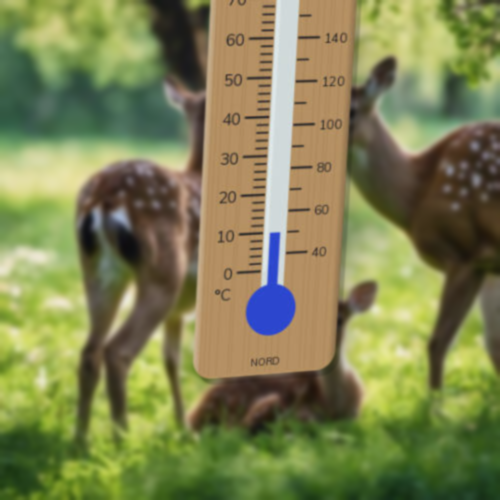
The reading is **10** °C
